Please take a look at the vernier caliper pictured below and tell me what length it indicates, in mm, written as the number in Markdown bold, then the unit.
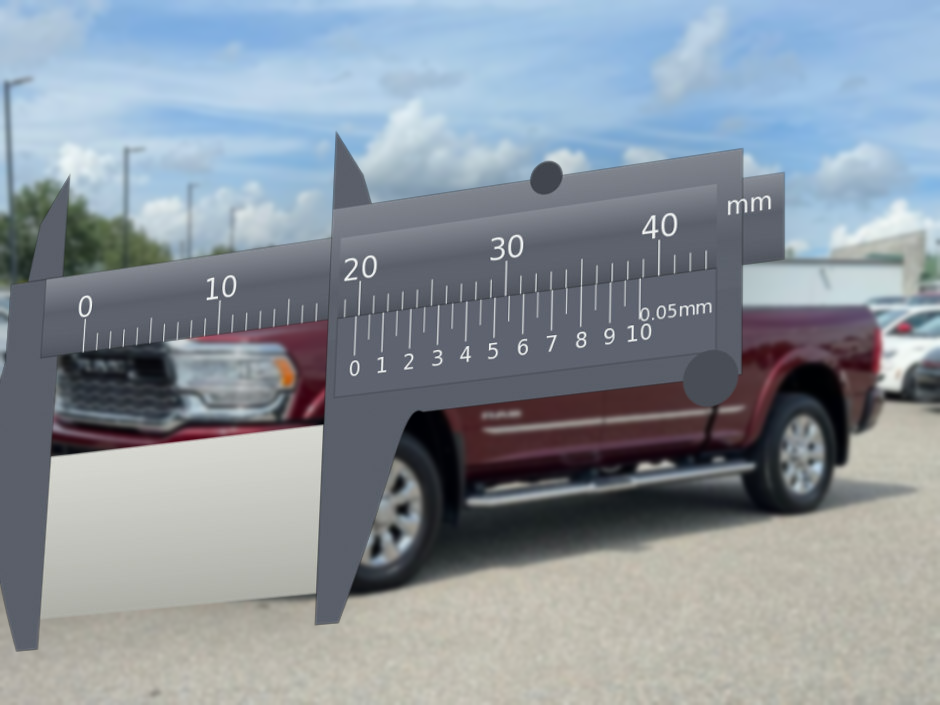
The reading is **19.8** mm
